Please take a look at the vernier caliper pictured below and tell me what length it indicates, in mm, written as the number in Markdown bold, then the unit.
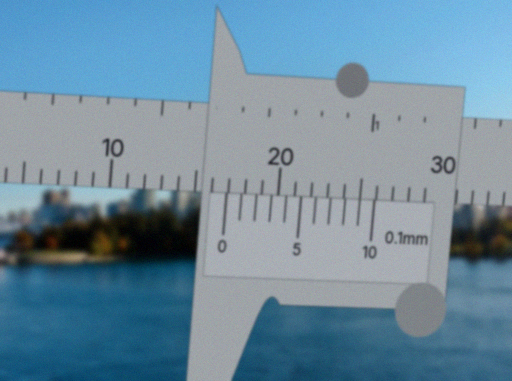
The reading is **16.9** mm
